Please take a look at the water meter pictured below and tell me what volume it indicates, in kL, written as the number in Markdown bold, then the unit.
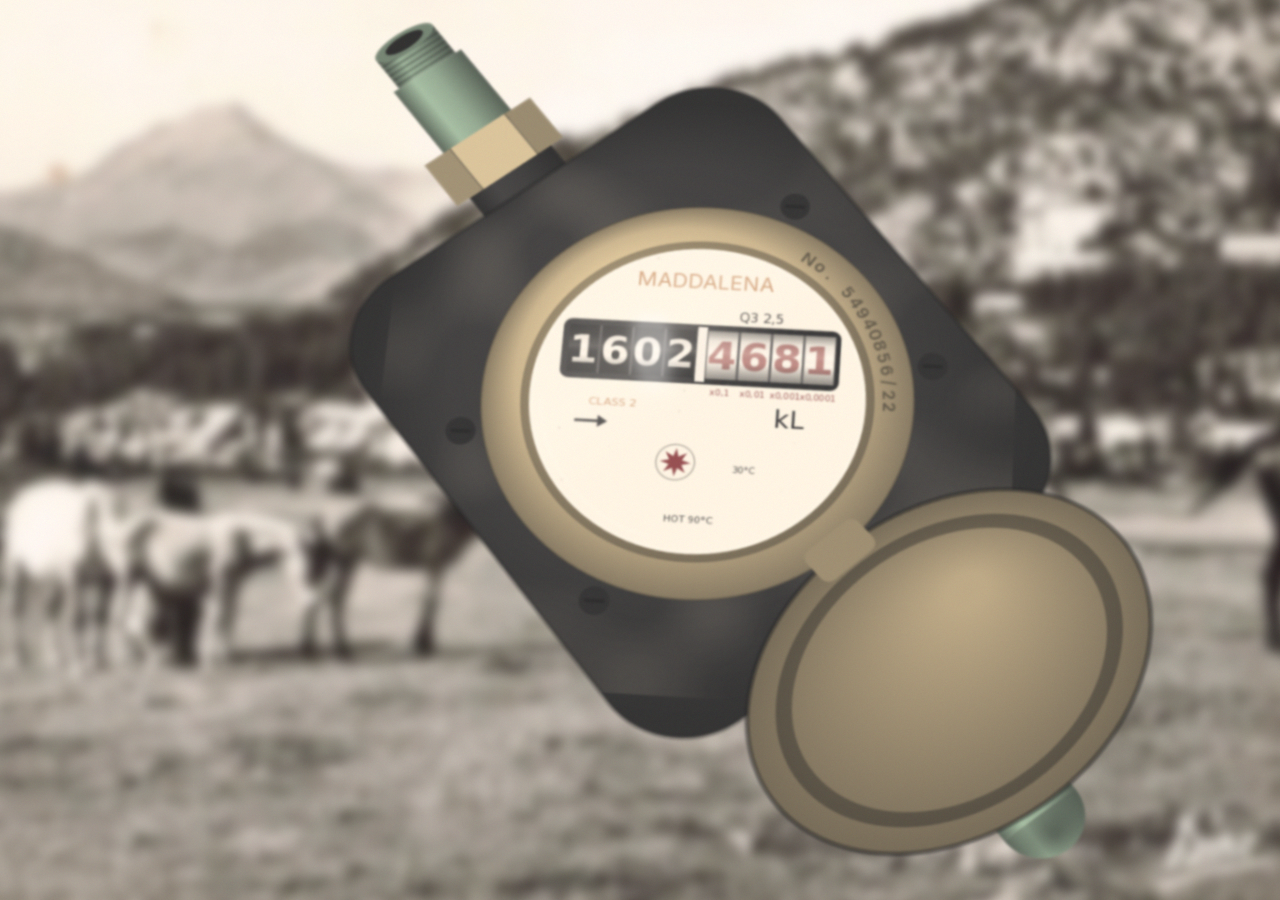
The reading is **1602.4681** kL
